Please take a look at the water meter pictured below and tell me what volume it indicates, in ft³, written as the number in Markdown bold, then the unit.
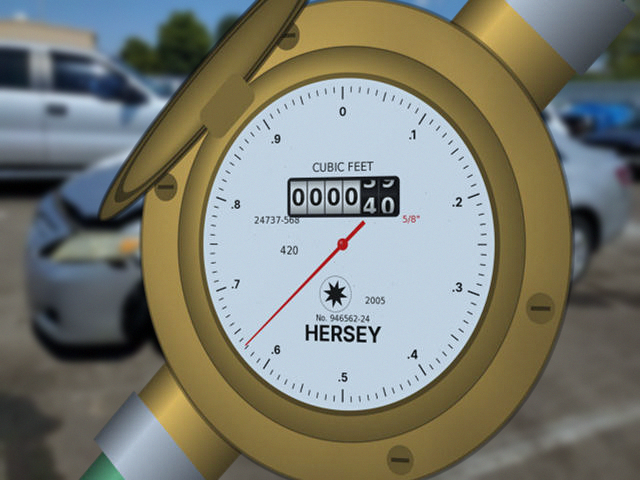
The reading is **39.63** ft³
